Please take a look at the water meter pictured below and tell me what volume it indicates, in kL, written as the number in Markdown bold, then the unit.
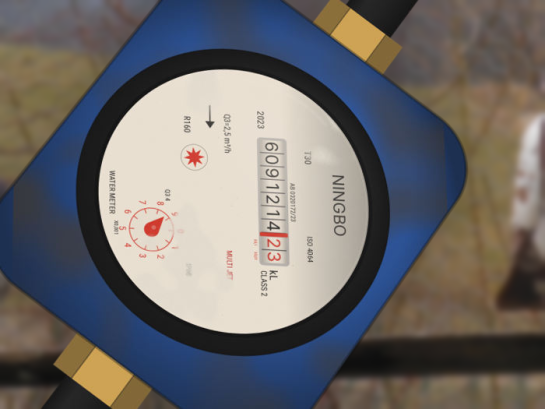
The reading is **6091214.238** kL
